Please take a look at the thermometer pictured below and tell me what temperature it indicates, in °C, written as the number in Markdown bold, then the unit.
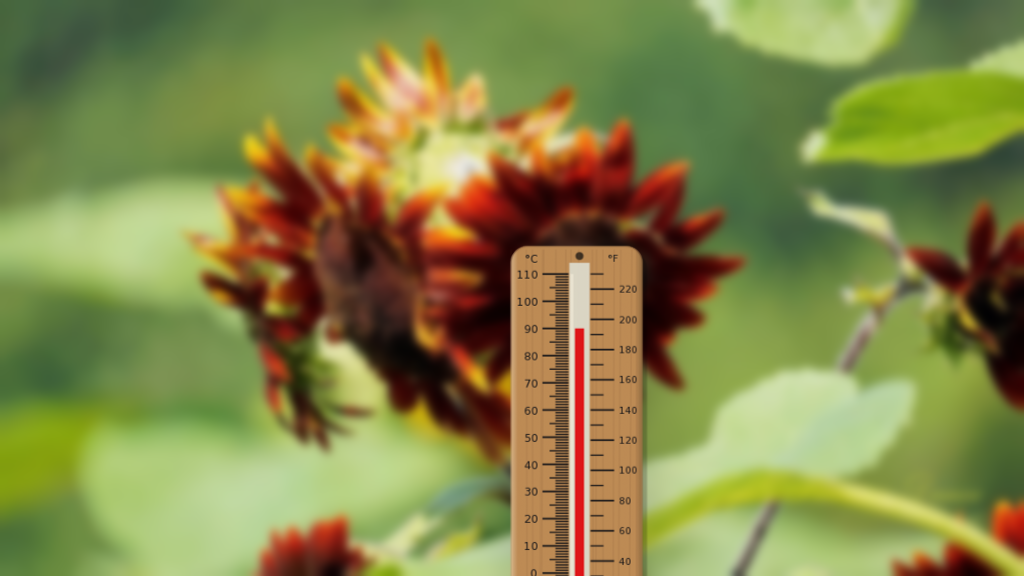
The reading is **90** °C
